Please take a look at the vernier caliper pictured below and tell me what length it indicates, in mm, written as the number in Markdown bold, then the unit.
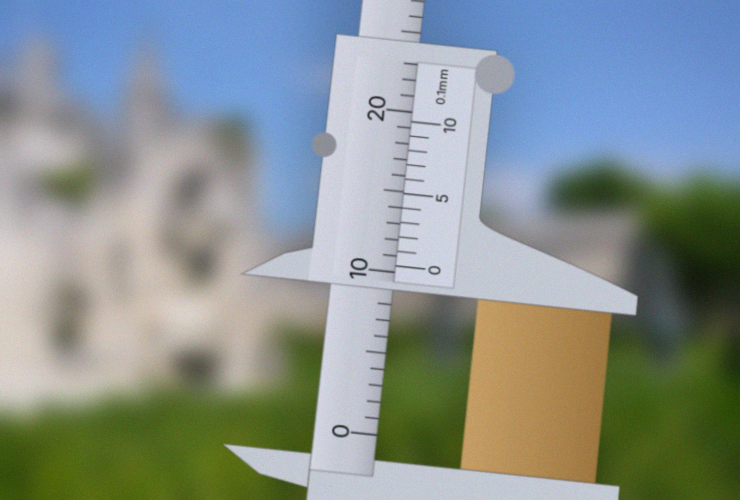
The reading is **10.4** mm
